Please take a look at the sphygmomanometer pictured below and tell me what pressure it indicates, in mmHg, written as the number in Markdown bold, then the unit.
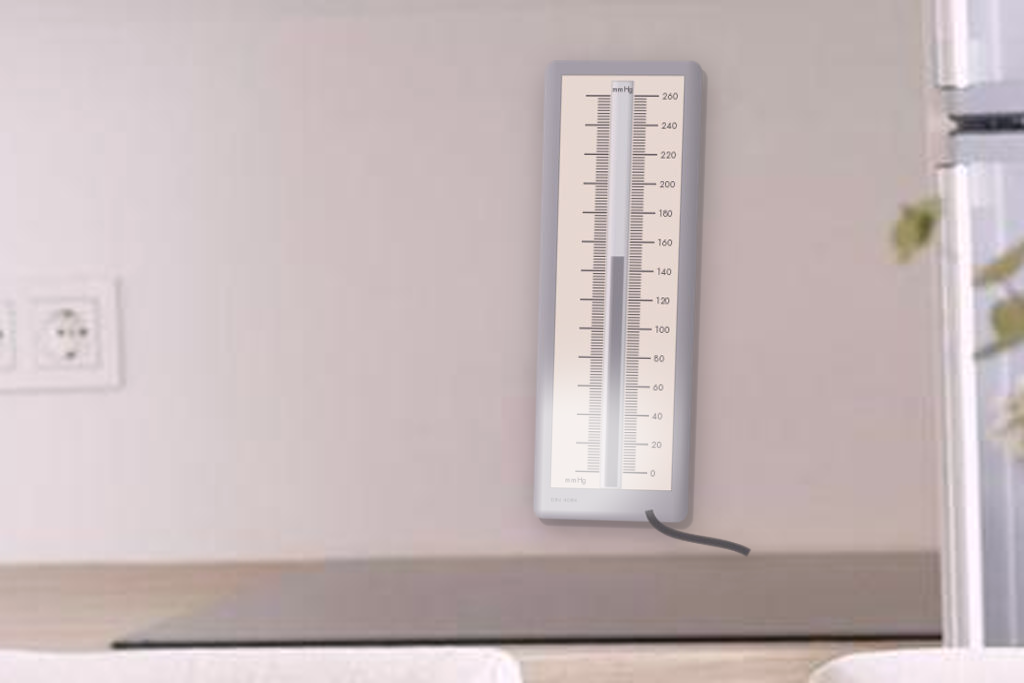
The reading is **150** mmHg
